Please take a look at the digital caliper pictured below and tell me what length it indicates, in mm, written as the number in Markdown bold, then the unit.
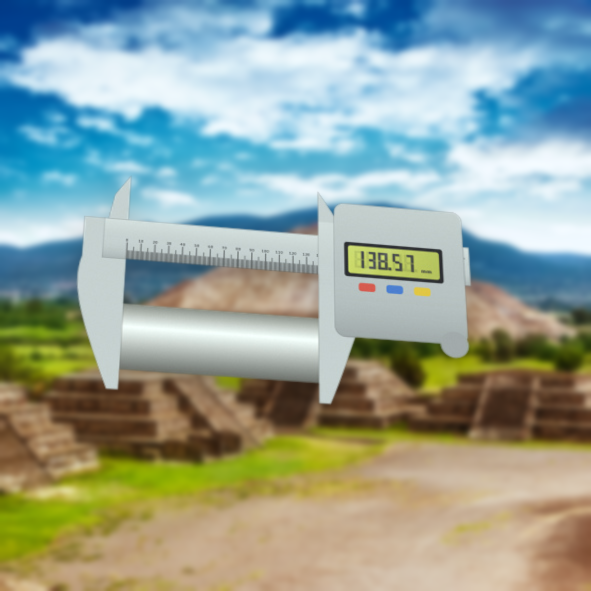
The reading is **138.57** mm
